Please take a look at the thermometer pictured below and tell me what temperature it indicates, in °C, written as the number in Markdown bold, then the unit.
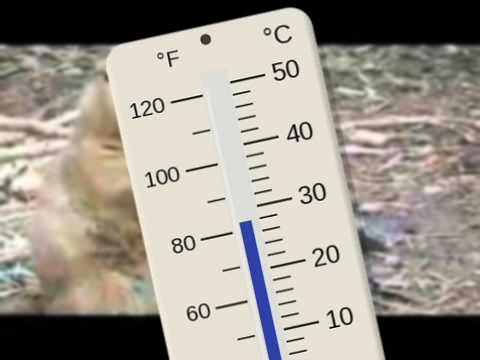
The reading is **28** °C
